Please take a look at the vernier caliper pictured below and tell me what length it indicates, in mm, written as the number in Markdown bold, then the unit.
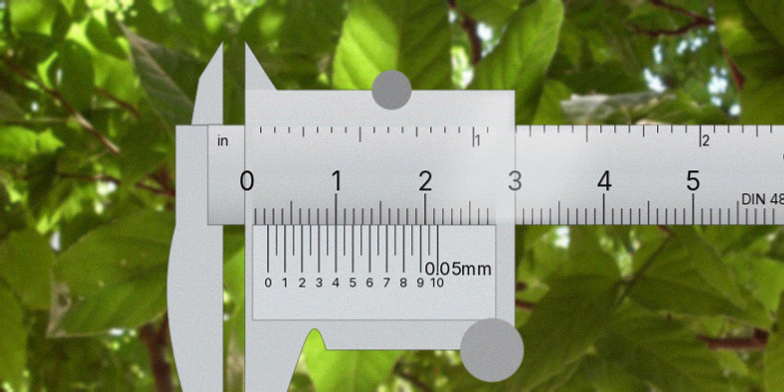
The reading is **2.4** mm
